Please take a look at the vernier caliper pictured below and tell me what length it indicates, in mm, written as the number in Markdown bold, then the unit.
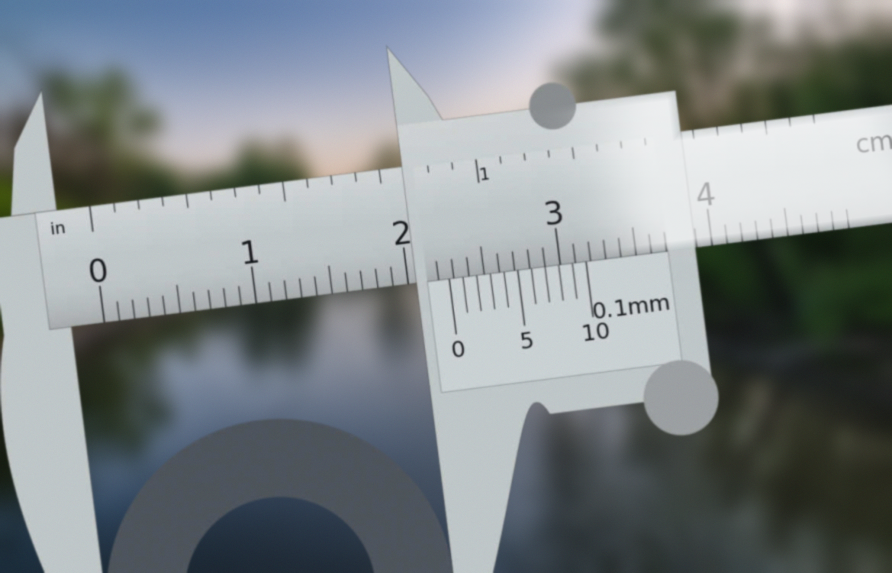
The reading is **22.7** mm
